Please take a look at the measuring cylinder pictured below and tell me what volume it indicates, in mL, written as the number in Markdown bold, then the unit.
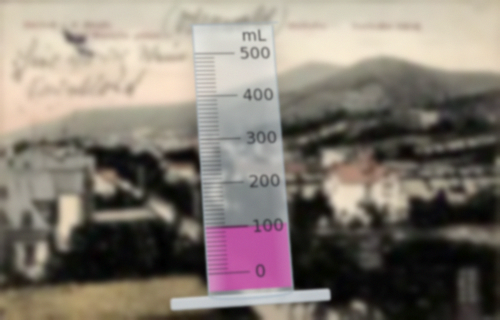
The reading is **100** mL
